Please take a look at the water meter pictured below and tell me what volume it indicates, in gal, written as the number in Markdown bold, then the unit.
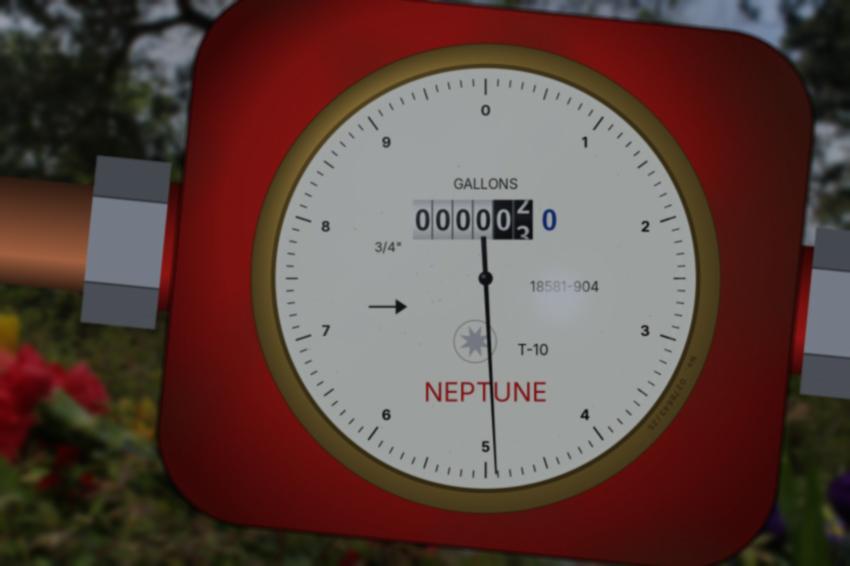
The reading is **24.9** gal
